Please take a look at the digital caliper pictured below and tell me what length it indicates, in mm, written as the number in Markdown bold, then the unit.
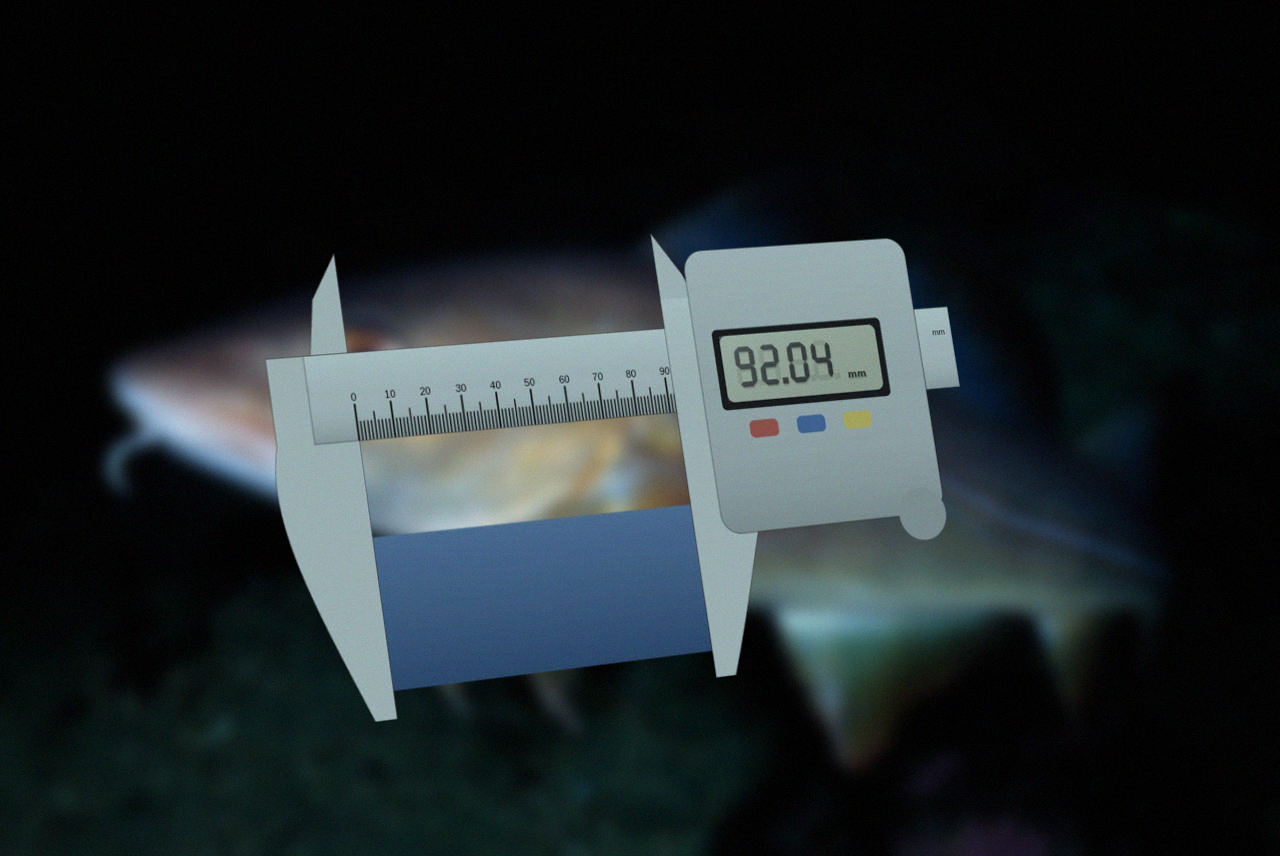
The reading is **92.04** mm
